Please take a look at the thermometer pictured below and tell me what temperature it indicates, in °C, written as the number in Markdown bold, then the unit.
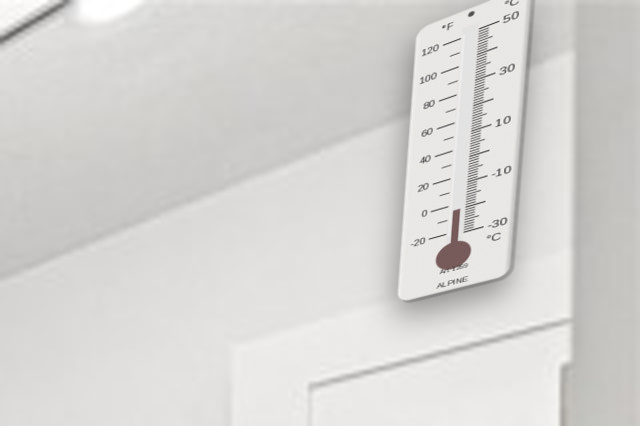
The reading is **-20** °C
